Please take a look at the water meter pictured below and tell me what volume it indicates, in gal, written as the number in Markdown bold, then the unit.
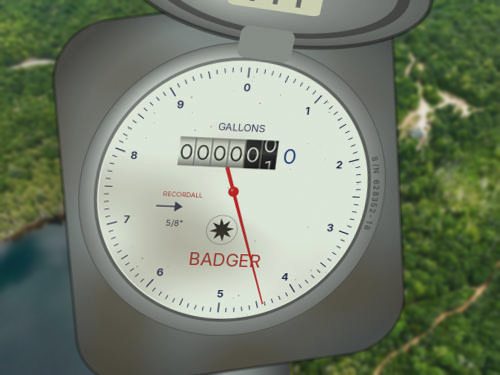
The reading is **4.4** gal
